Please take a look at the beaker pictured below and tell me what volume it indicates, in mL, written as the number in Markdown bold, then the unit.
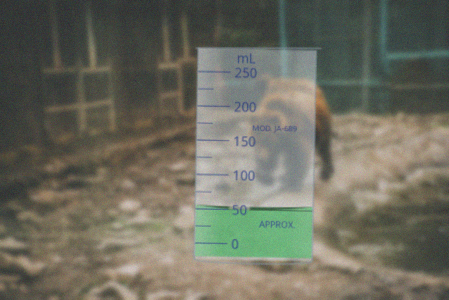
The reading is **50** mL
